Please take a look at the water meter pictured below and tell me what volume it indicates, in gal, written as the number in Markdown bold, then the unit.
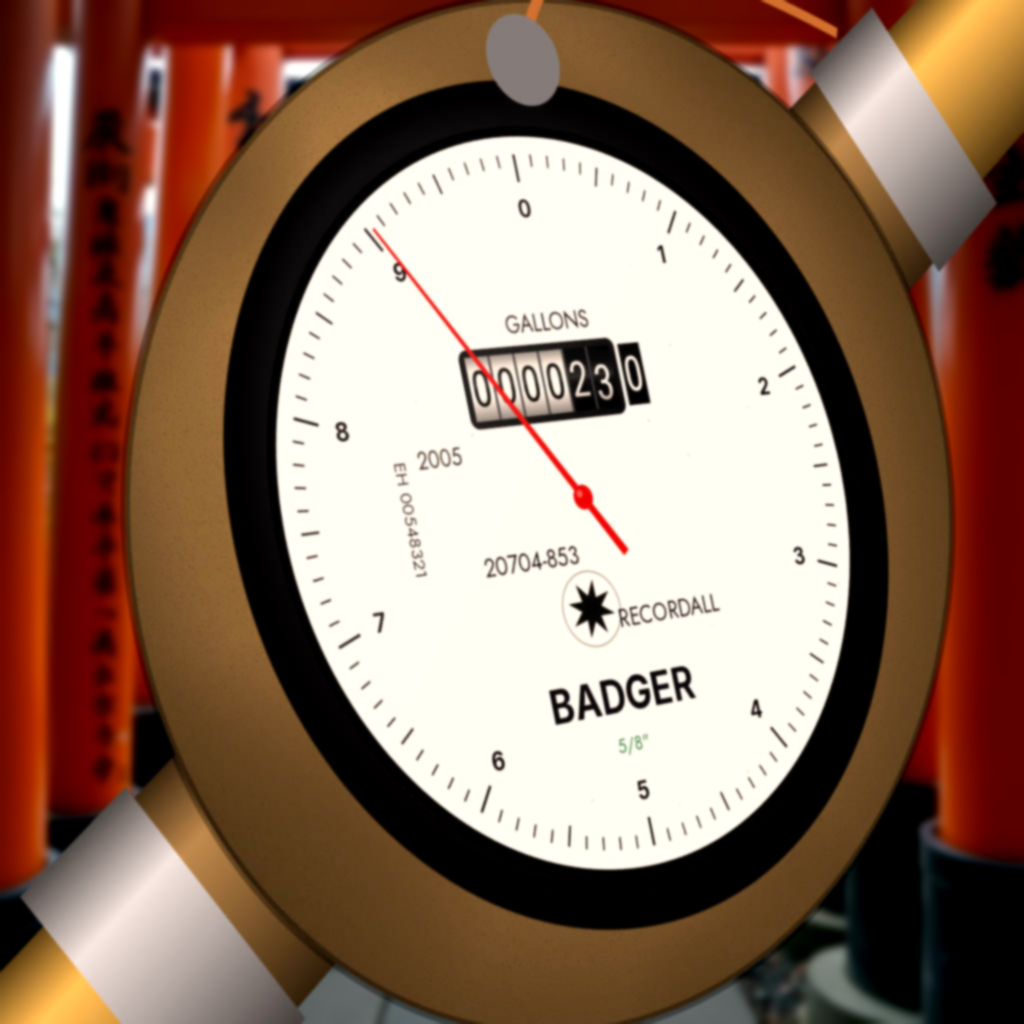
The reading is **229.0** gal
